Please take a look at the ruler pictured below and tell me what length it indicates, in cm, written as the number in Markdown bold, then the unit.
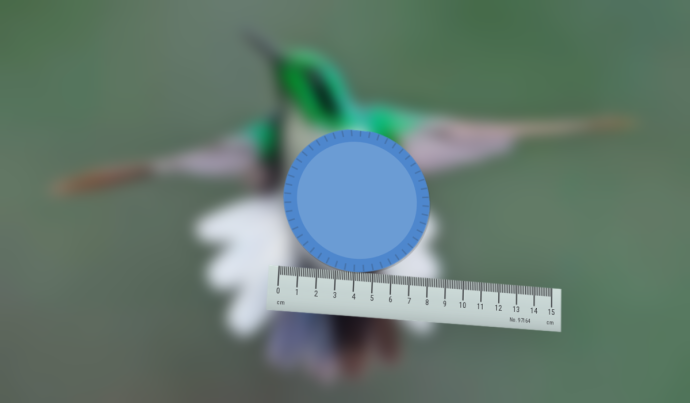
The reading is **8** cm
